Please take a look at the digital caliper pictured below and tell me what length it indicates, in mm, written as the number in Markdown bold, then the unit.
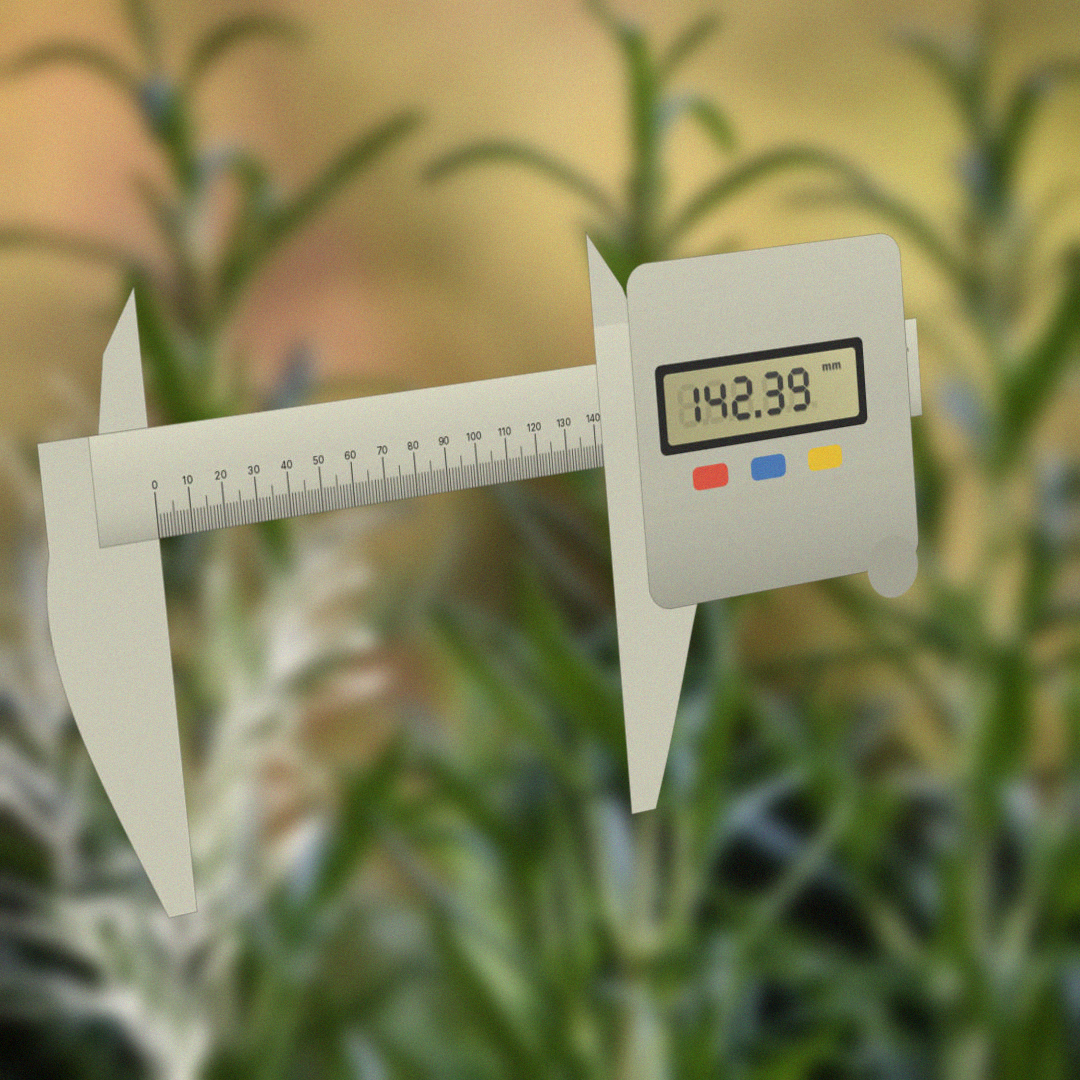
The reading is **142.39** mm
